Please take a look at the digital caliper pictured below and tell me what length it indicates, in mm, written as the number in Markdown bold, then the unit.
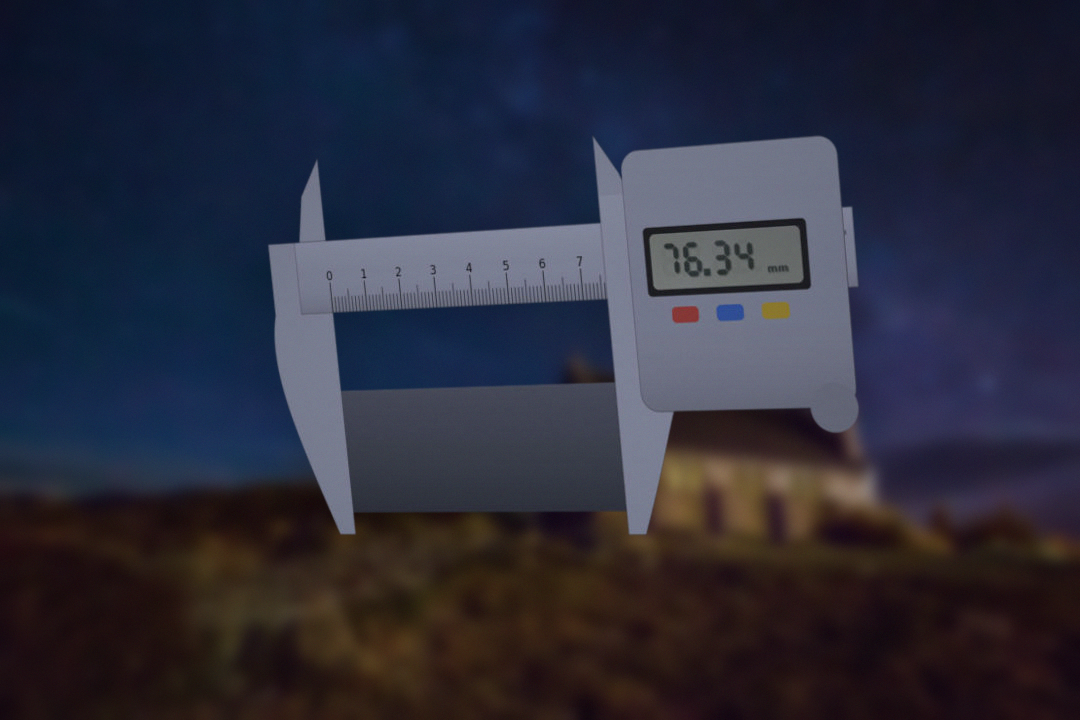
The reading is **76.34** mm
